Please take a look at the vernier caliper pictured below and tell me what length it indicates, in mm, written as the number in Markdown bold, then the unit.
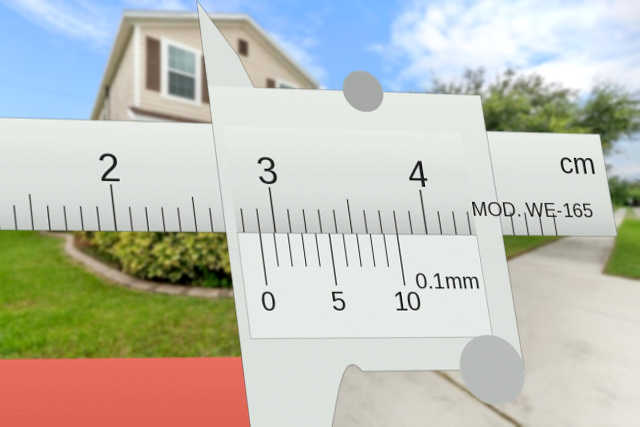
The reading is **29.0** mm
